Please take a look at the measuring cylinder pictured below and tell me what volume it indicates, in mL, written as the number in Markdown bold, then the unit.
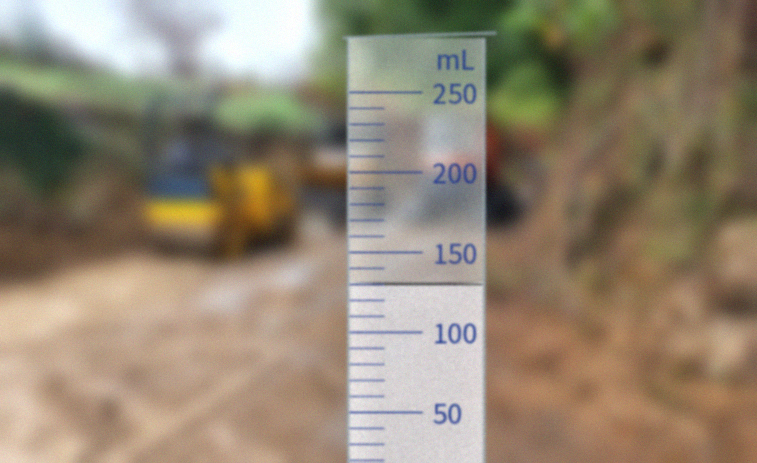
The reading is **130** mL
